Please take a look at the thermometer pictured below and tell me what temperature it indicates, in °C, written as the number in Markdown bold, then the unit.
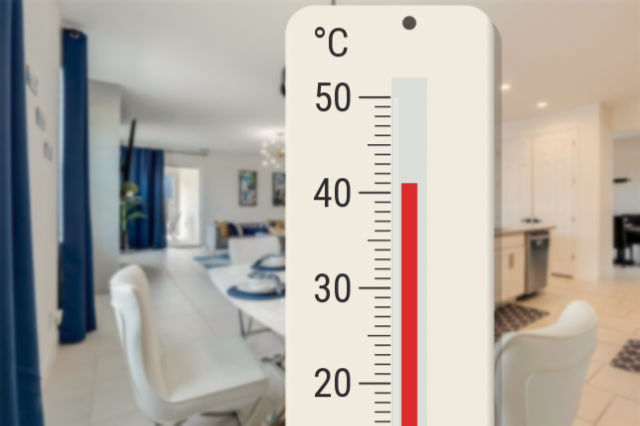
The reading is **41** °C
